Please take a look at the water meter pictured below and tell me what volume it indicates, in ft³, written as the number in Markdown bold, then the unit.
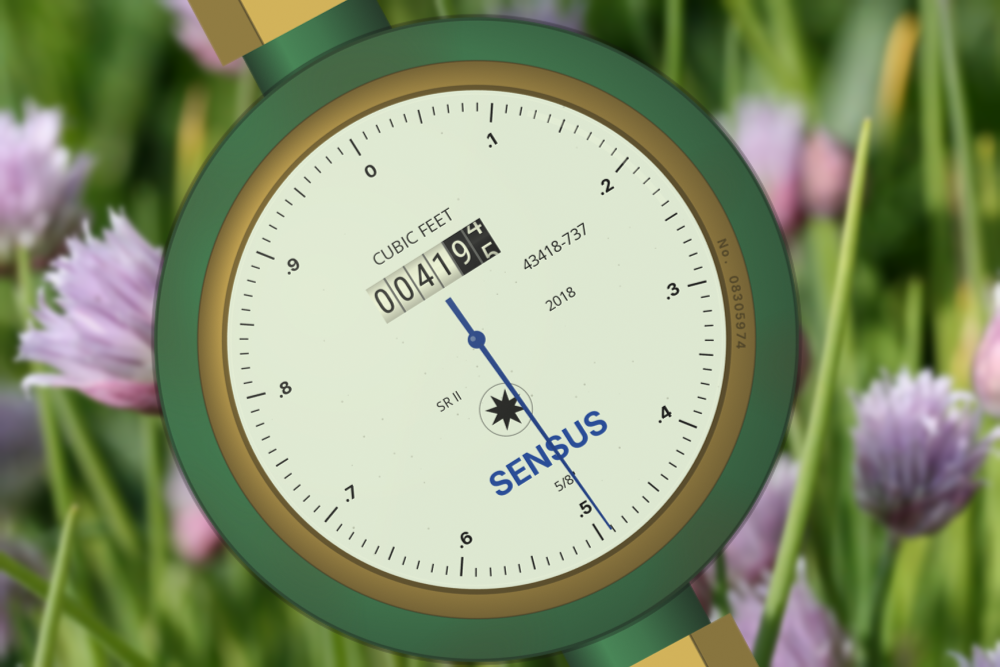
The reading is **4194.49** ft³
